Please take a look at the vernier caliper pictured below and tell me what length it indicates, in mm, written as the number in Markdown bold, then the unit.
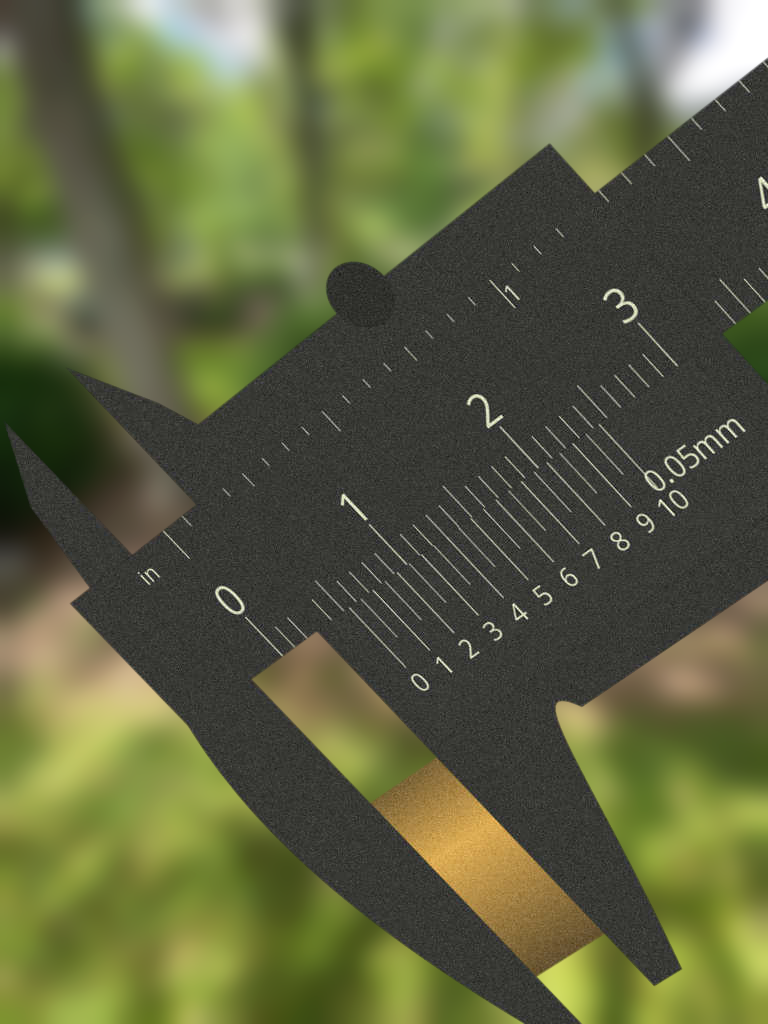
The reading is **5.4** mm
